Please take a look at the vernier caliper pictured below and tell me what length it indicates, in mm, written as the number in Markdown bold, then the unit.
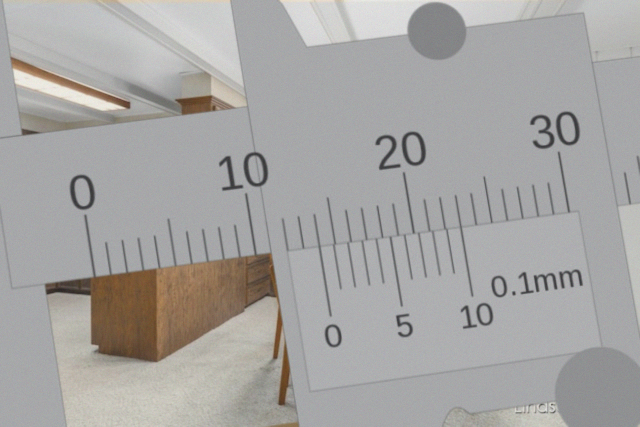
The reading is **14.0** mm
